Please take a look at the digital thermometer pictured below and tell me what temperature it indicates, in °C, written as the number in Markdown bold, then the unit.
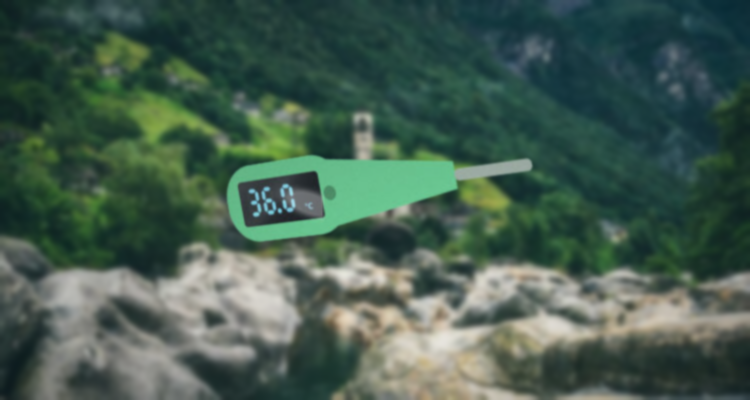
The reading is **36.0** °C
